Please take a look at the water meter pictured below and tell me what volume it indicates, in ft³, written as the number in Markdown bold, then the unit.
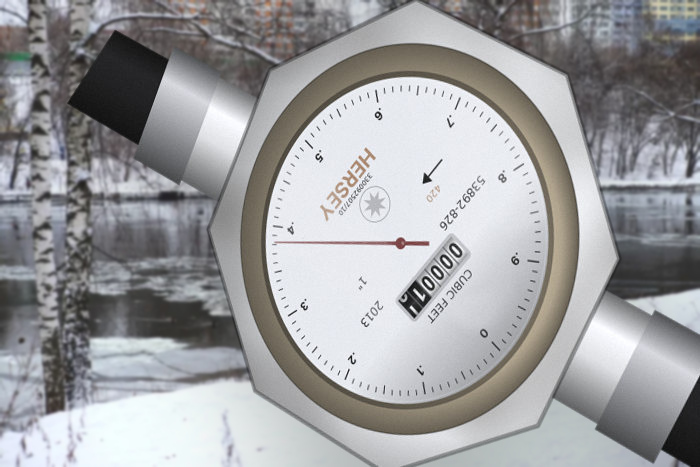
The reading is **11.38** ft³
